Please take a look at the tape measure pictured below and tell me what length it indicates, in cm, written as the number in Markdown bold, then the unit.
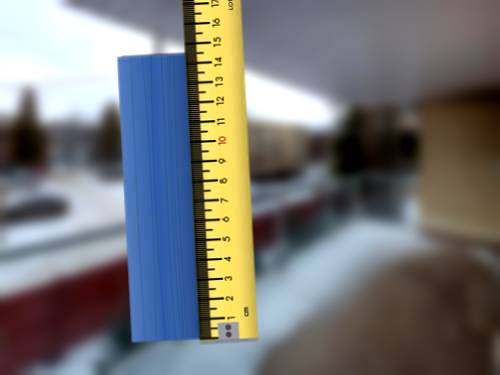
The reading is **14.5** cm
